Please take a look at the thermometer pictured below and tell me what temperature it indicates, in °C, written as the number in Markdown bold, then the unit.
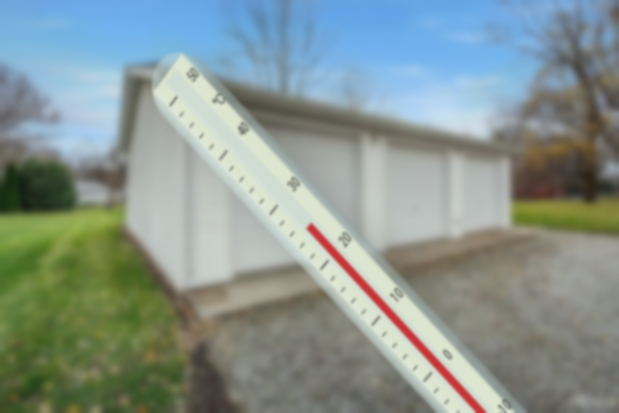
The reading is **25** °C
